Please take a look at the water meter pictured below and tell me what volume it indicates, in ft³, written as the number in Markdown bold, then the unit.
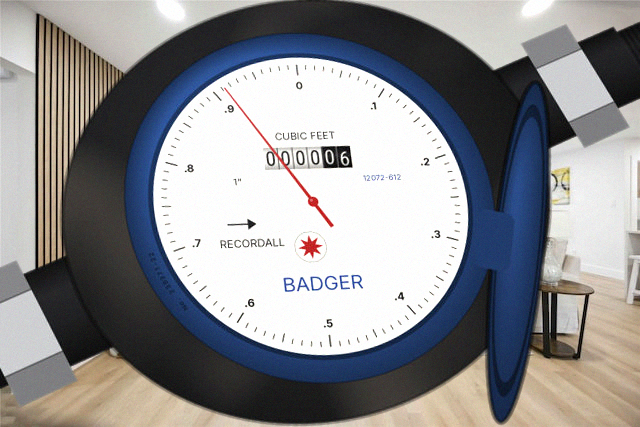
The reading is **5.91** ft³
